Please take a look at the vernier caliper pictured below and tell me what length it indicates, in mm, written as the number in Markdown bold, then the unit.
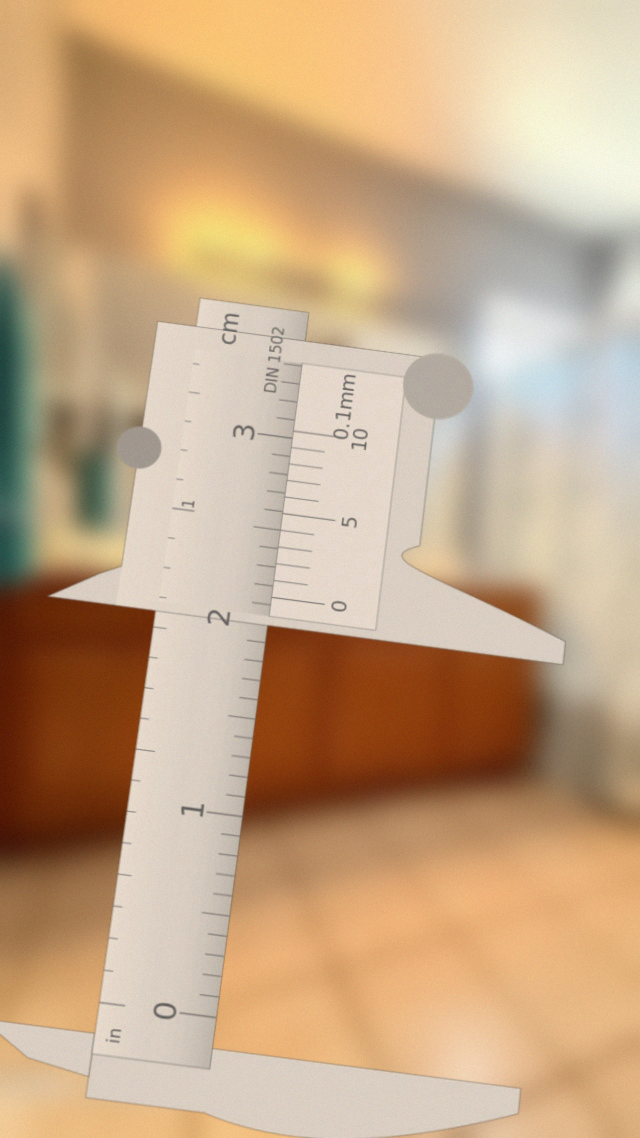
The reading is **21.4** mm
